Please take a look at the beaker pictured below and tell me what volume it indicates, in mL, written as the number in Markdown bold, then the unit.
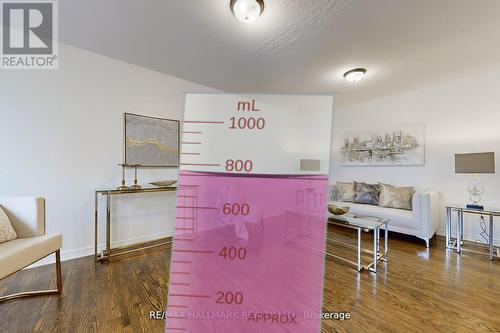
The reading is **750** mL
